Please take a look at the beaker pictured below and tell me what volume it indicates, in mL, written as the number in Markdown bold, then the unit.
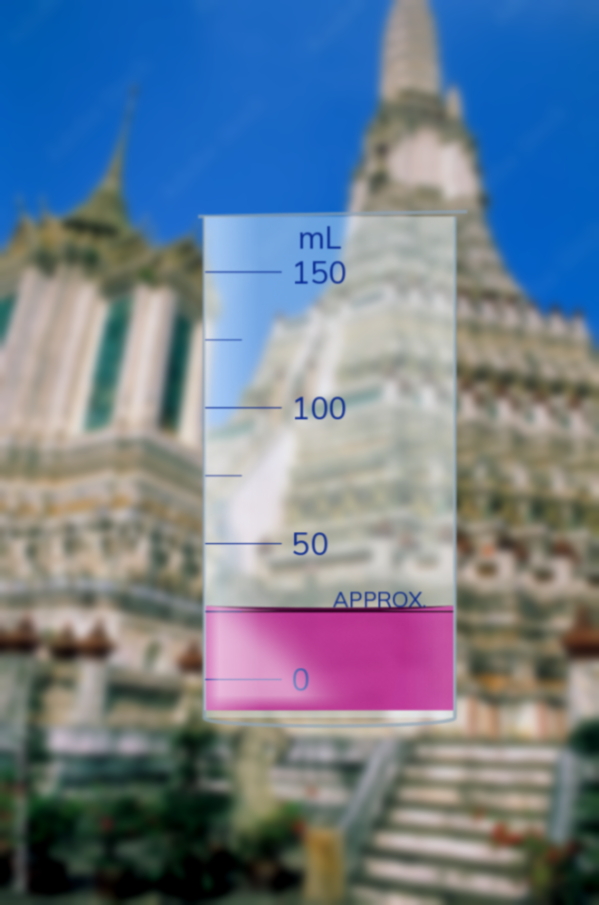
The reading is **25** mL
